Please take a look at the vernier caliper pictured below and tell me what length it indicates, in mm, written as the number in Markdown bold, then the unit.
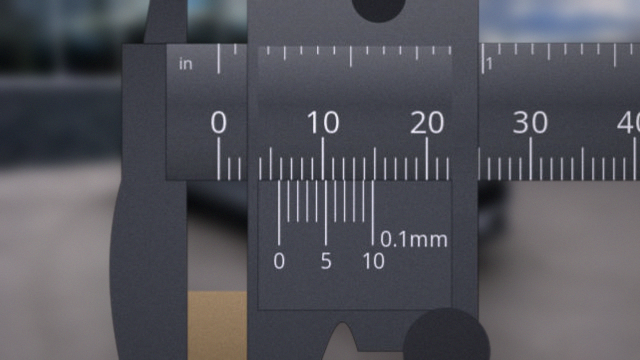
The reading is **5.8** mm
